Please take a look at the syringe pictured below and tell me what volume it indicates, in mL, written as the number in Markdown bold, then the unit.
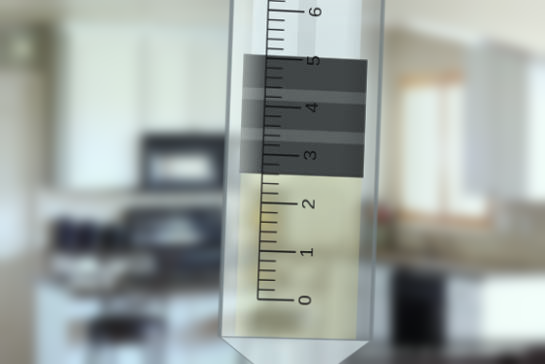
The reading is **2.6** mL
